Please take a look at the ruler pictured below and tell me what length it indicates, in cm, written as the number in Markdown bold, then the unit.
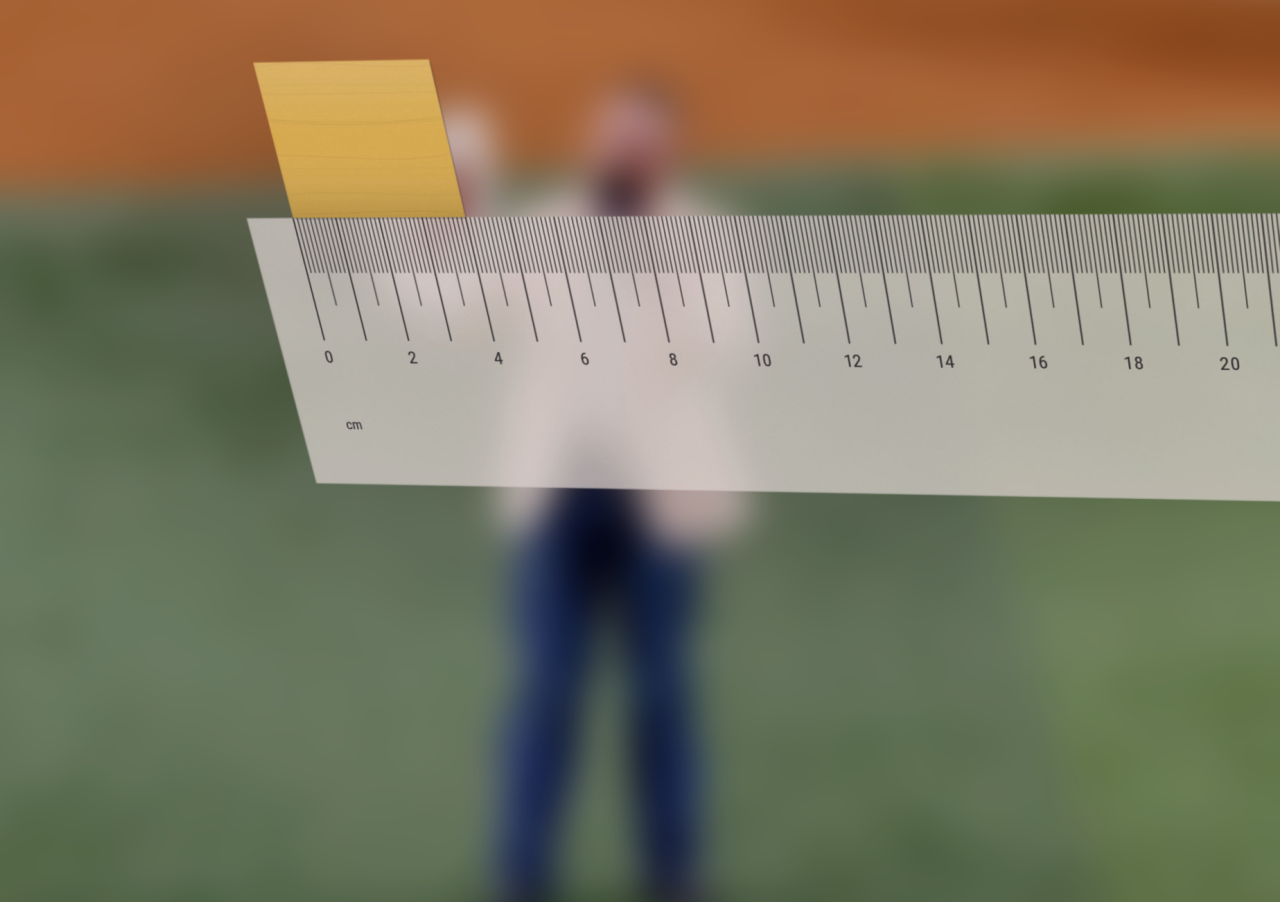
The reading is **4** cm
